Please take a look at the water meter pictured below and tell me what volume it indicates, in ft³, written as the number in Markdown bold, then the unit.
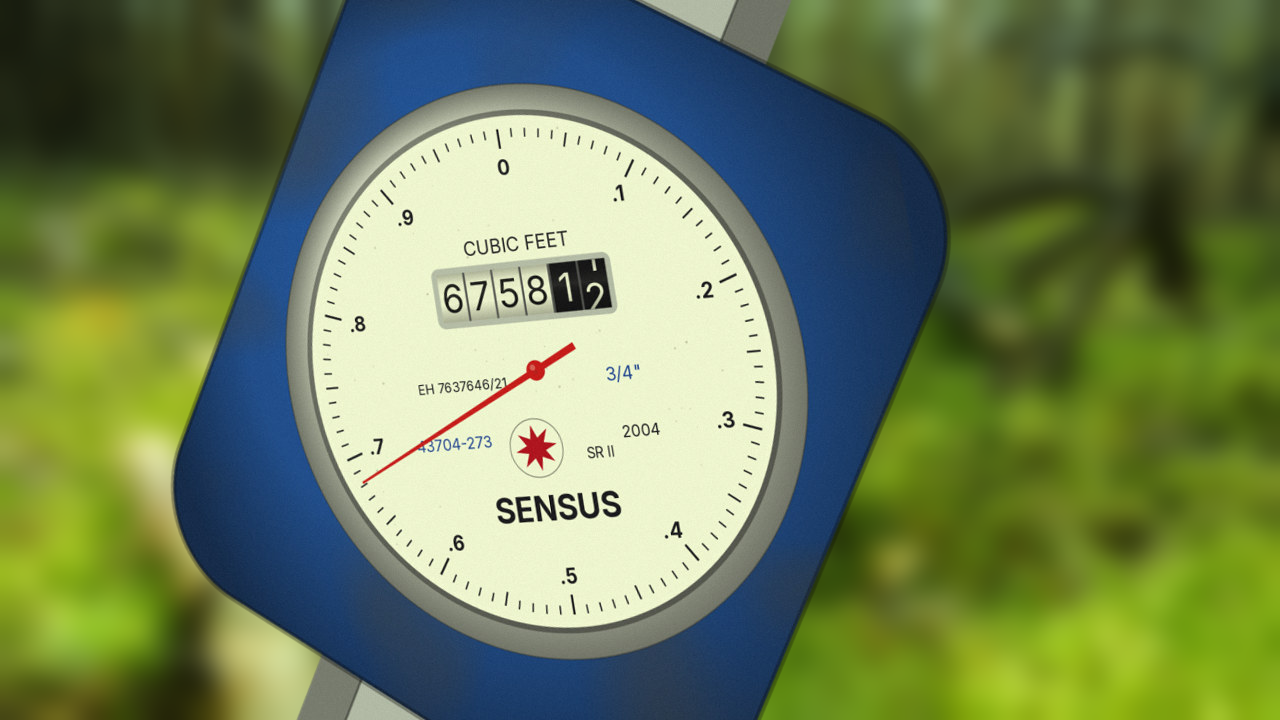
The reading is **675811.68** ft³
